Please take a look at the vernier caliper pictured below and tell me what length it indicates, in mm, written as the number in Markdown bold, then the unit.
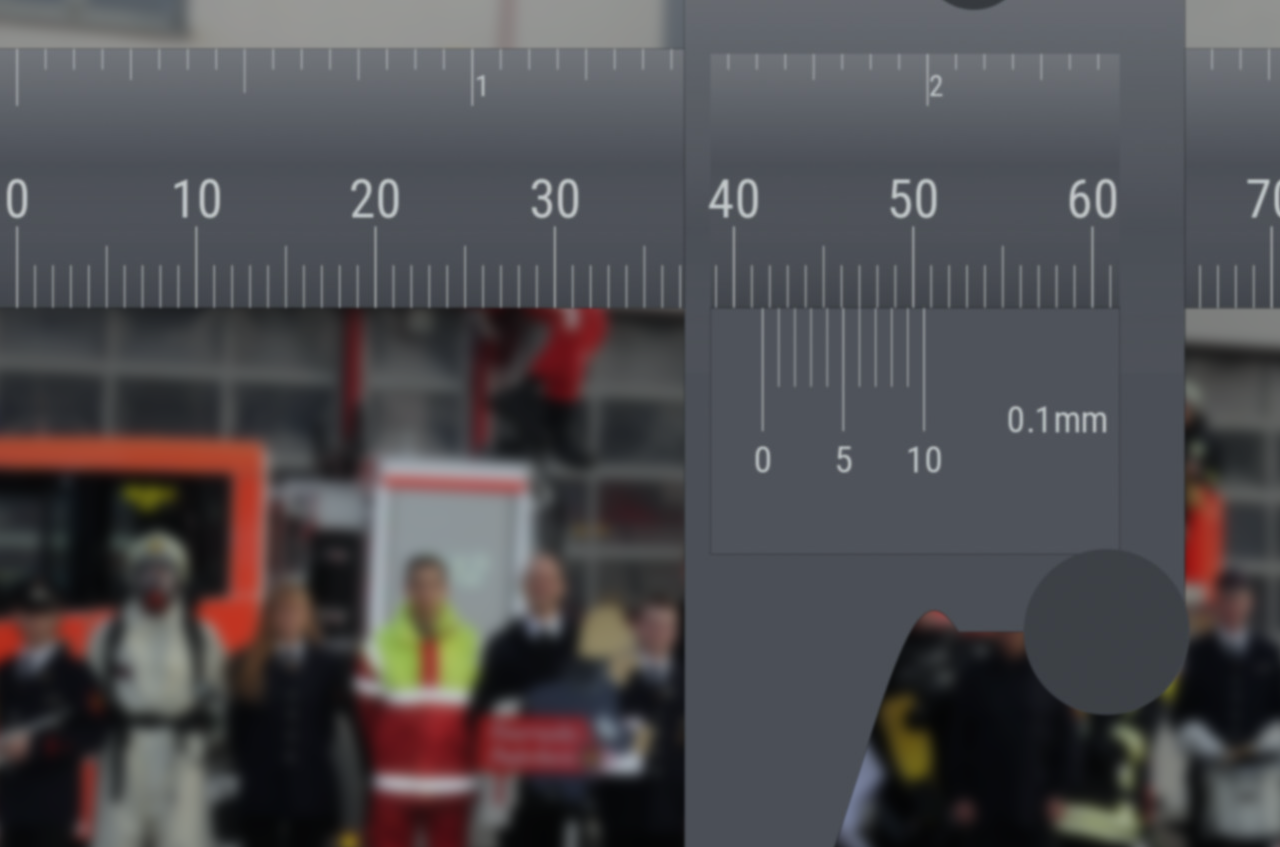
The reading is **41.6** mm
